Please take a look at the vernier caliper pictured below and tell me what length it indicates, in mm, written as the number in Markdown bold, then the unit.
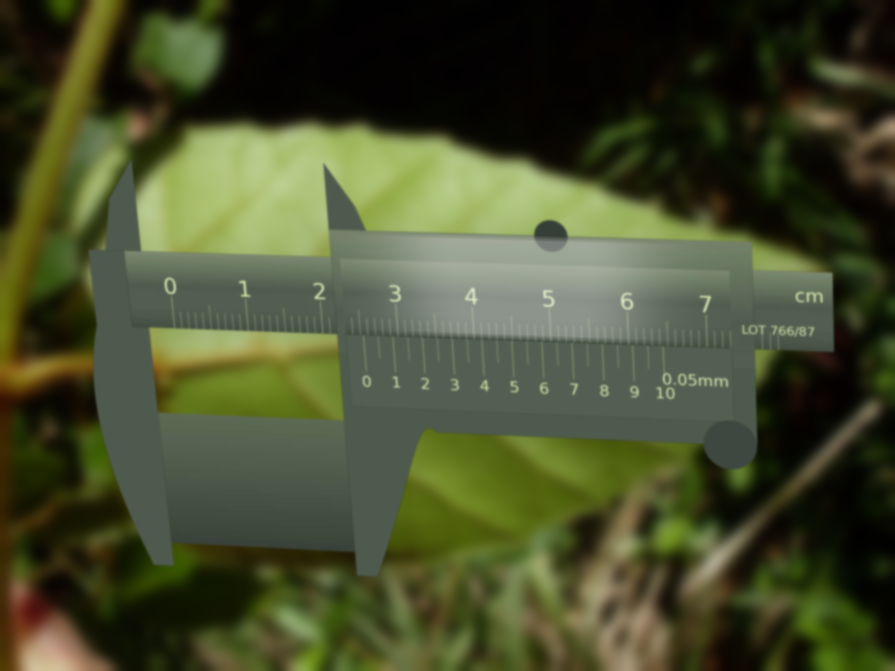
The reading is **25.4** mm
